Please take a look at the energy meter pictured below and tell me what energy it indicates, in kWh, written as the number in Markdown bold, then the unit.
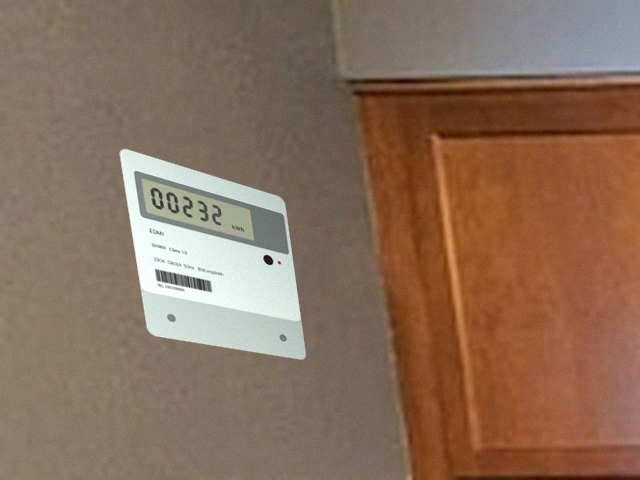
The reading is **232** kWh
